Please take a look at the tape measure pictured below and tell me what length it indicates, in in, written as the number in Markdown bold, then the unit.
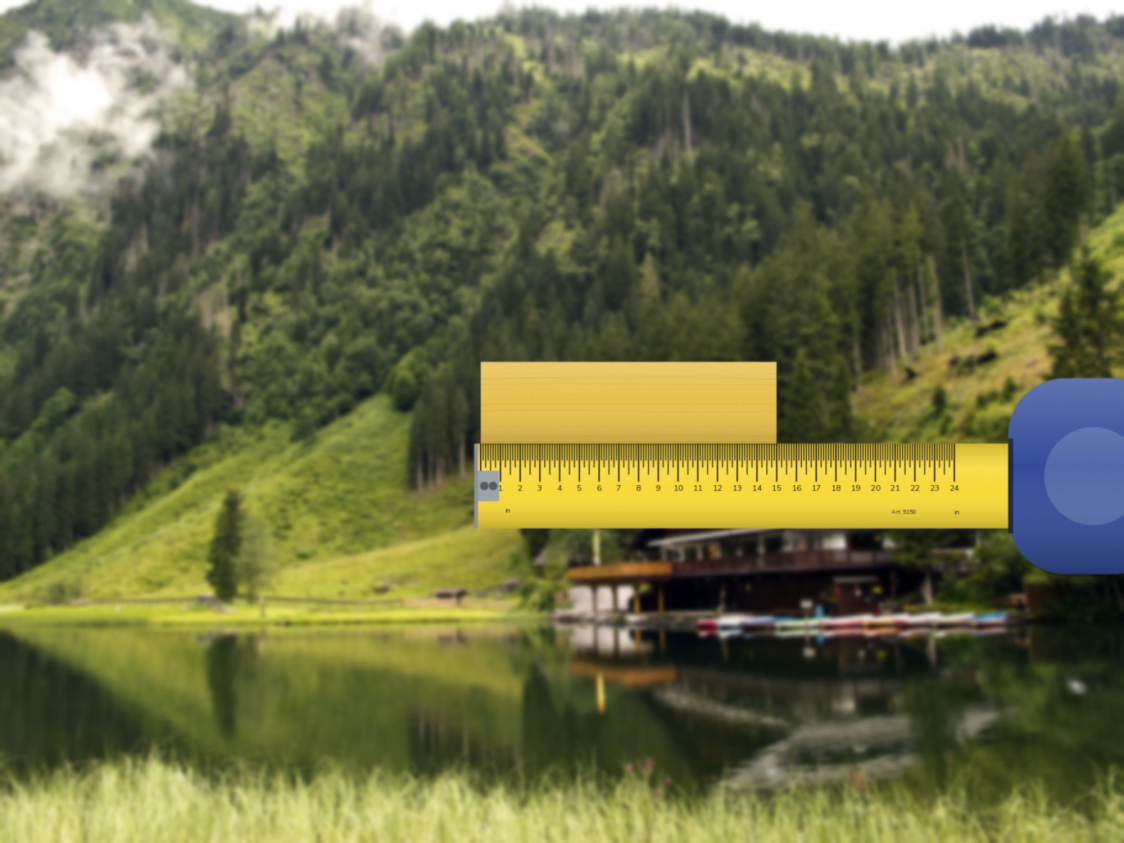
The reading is **15** in
